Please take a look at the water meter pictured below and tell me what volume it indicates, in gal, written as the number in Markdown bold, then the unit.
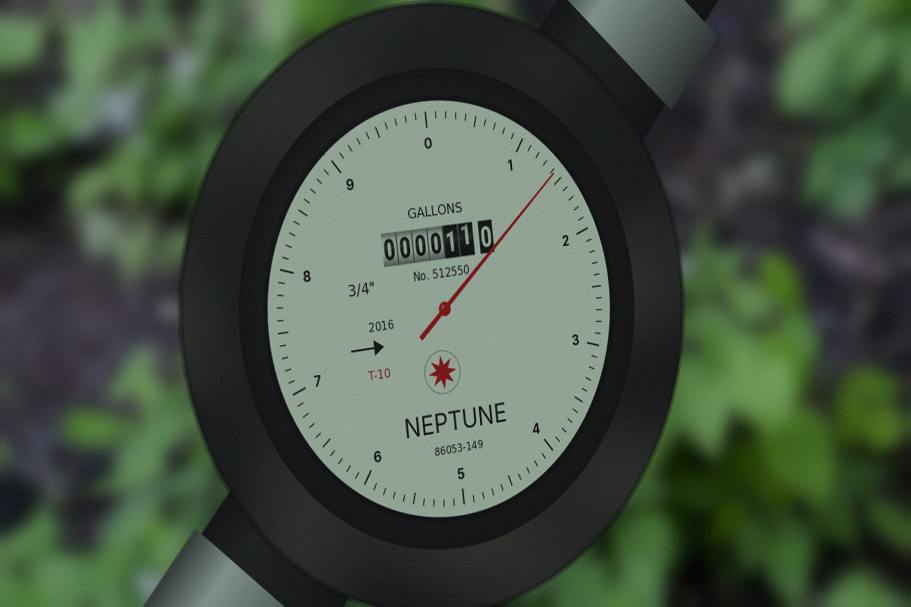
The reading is **111.4** gal
